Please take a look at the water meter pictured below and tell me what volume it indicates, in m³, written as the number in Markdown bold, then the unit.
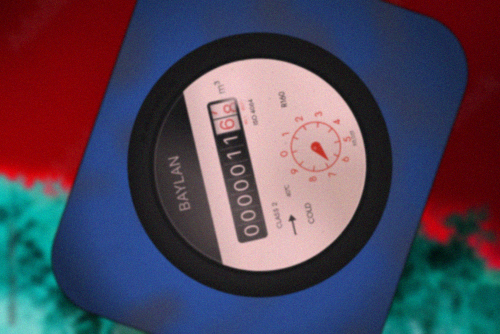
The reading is **11.676** m³
